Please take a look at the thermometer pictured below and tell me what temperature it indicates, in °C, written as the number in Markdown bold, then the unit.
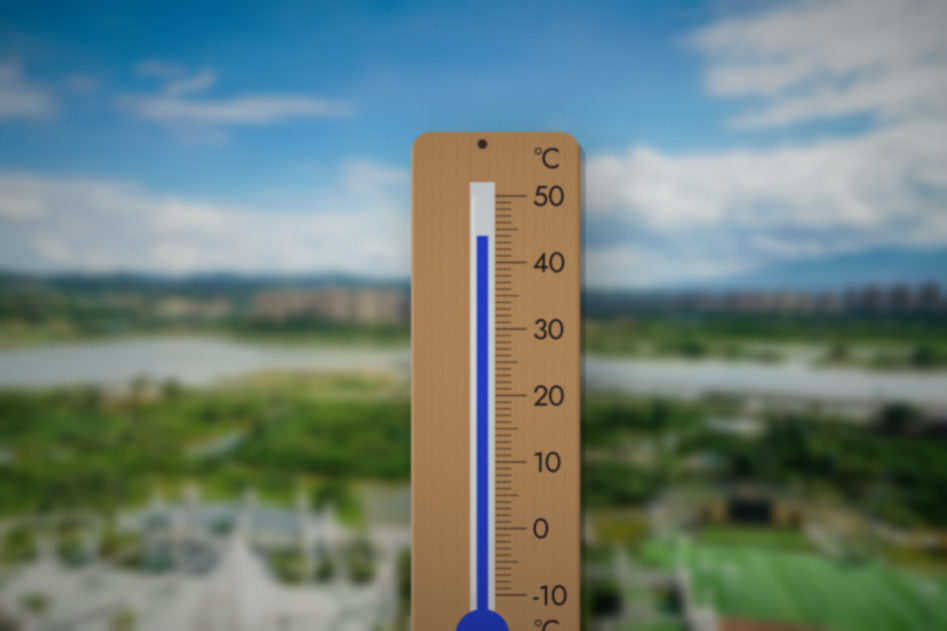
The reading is **44** °C
